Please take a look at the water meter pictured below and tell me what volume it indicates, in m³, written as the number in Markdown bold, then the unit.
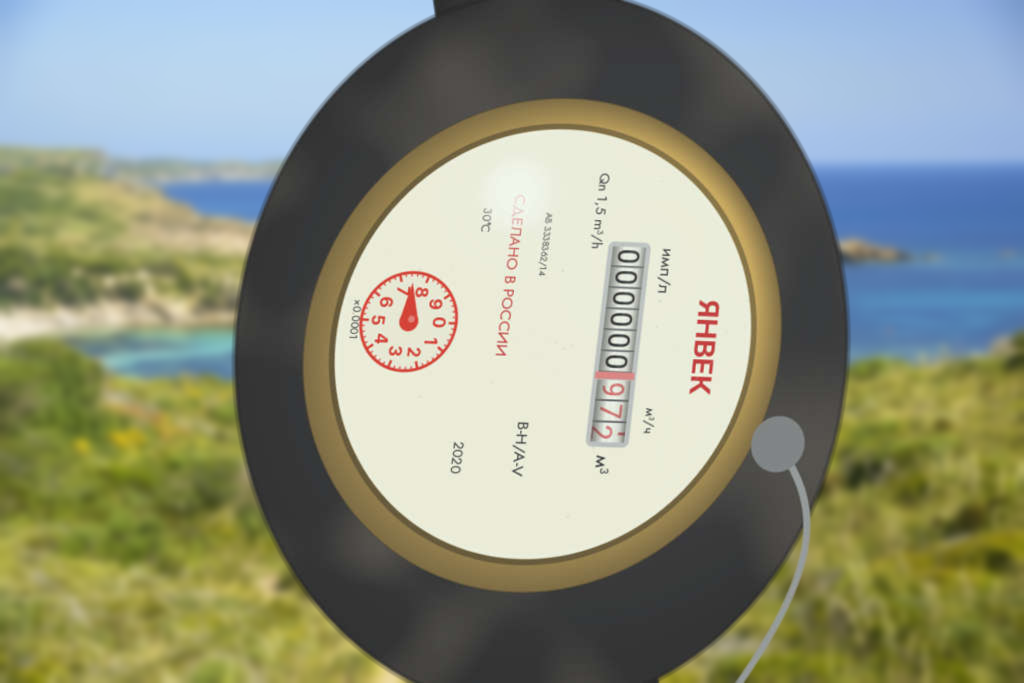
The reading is **0.9717** m³
